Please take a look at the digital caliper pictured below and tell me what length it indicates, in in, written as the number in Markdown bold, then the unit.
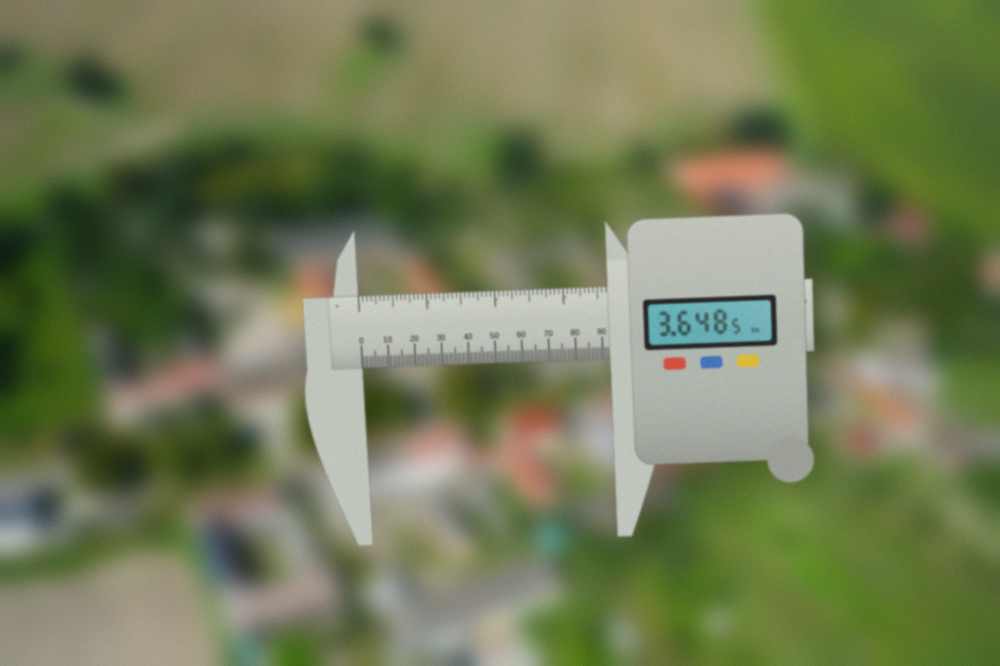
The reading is **3.6485** in
